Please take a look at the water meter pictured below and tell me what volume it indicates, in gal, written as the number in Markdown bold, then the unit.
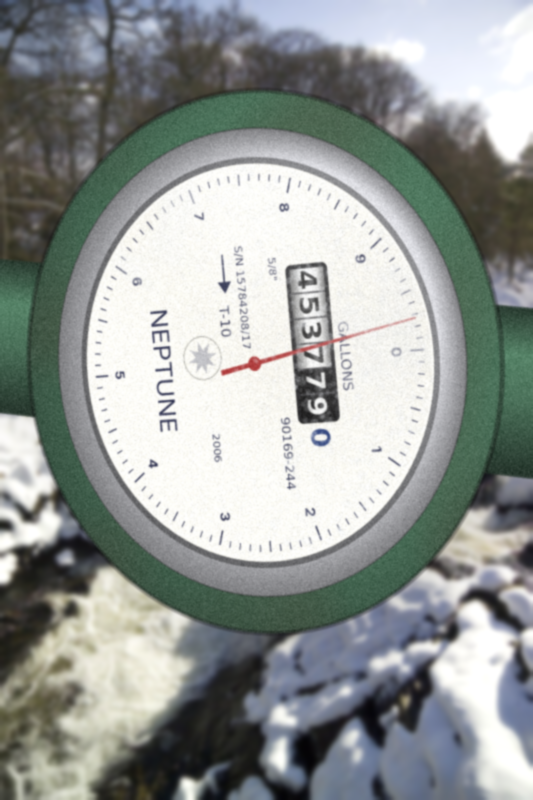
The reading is **4537789.7** gal
